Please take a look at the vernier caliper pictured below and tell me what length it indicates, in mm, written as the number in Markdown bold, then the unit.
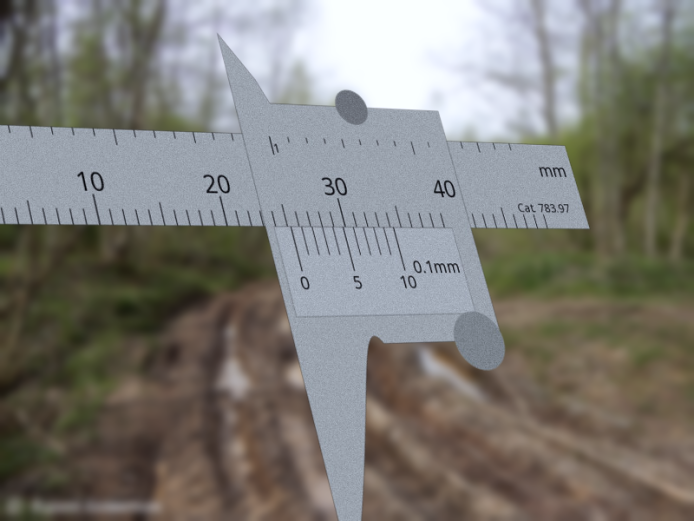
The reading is **25.3** mm
